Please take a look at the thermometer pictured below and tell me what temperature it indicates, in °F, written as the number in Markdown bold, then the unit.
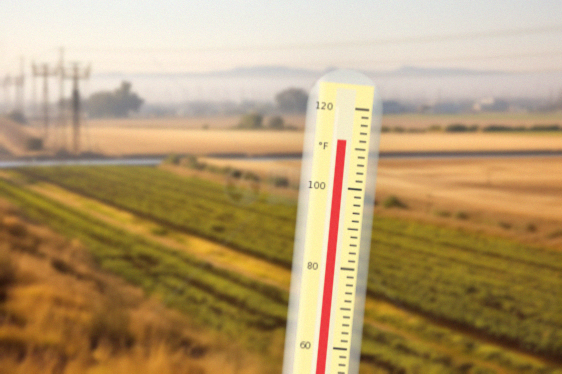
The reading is **112** °F
